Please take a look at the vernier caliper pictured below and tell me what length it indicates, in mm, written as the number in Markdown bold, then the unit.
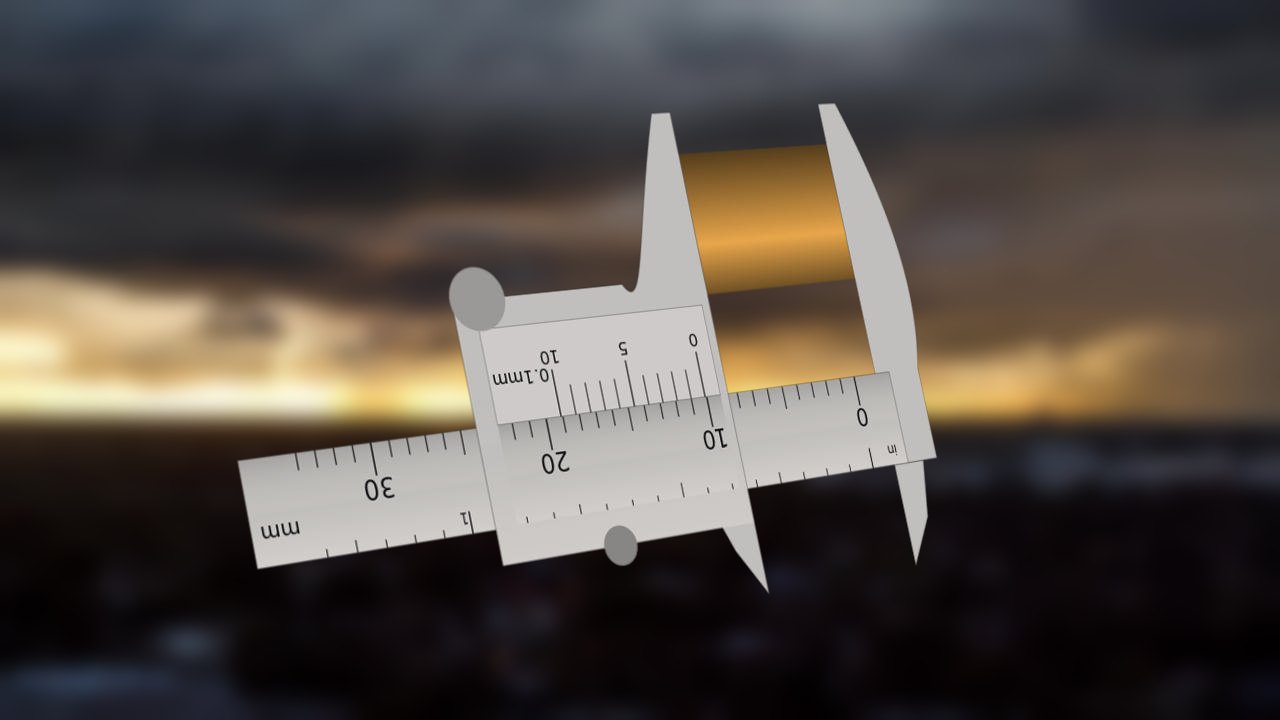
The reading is **10.1** mm
